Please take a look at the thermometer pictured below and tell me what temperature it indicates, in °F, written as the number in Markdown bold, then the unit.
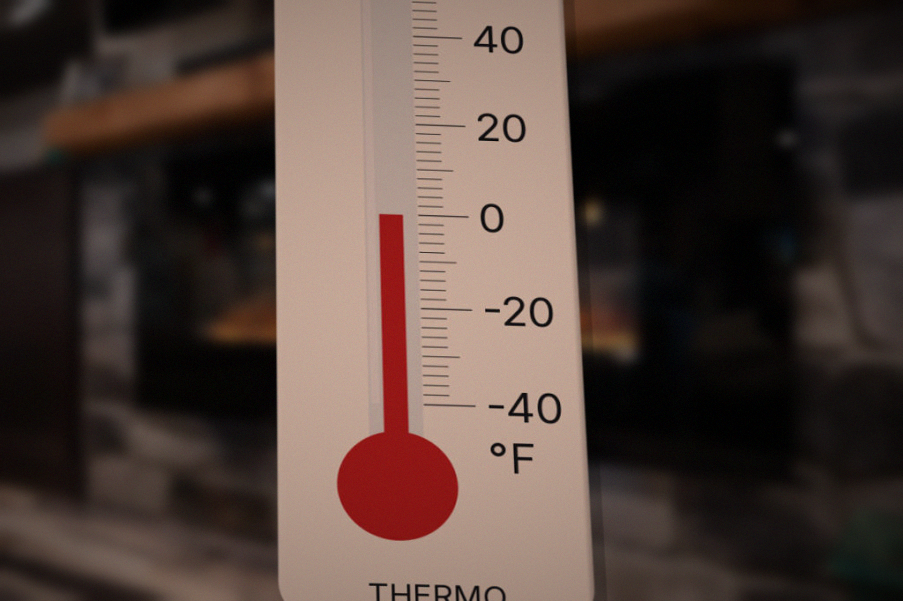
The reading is **0** °F
